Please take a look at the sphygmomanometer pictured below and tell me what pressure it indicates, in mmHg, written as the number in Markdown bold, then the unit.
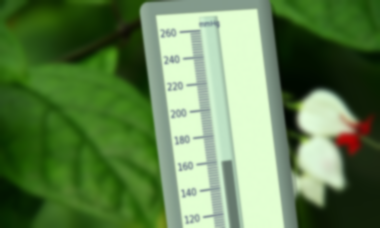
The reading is **160** mmHg
